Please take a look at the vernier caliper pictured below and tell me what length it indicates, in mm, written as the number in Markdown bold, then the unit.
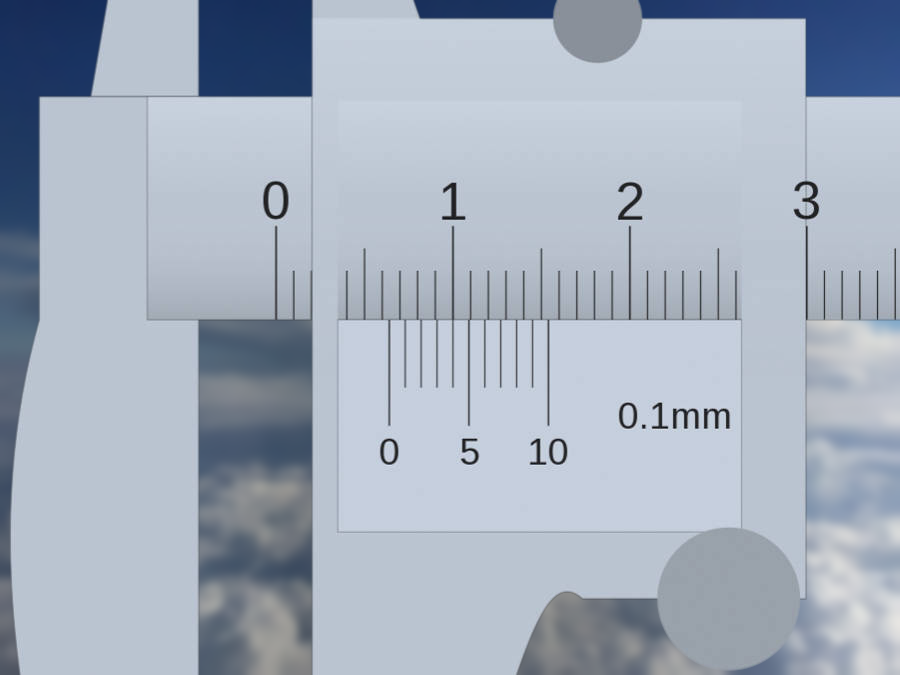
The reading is **6.4** mm
